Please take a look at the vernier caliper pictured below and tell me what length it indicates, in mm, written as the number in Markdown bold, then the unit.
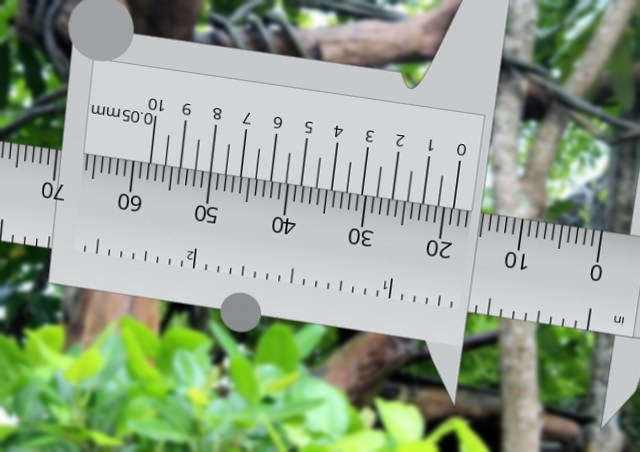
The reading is **18.8** mm
